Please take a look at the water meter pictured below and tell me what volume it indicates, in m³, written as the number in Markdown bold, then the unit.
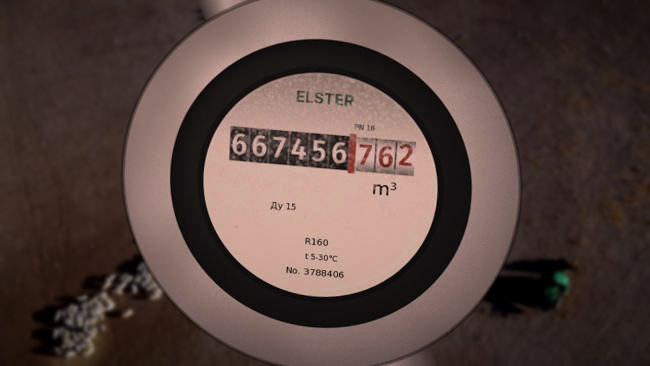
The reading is **667456.762** m³
